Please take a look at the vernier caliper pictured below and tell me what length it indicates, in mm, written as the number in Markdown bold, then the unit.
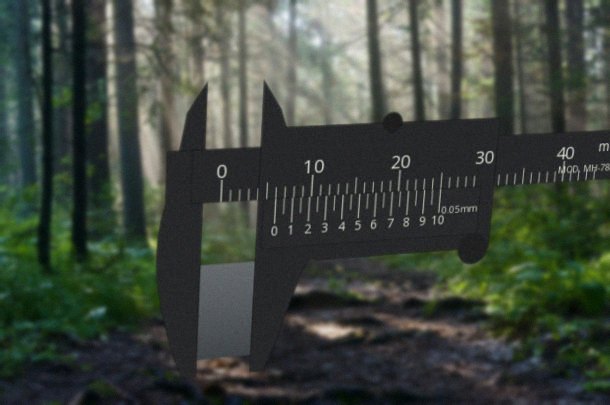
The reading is **6.0** mm
